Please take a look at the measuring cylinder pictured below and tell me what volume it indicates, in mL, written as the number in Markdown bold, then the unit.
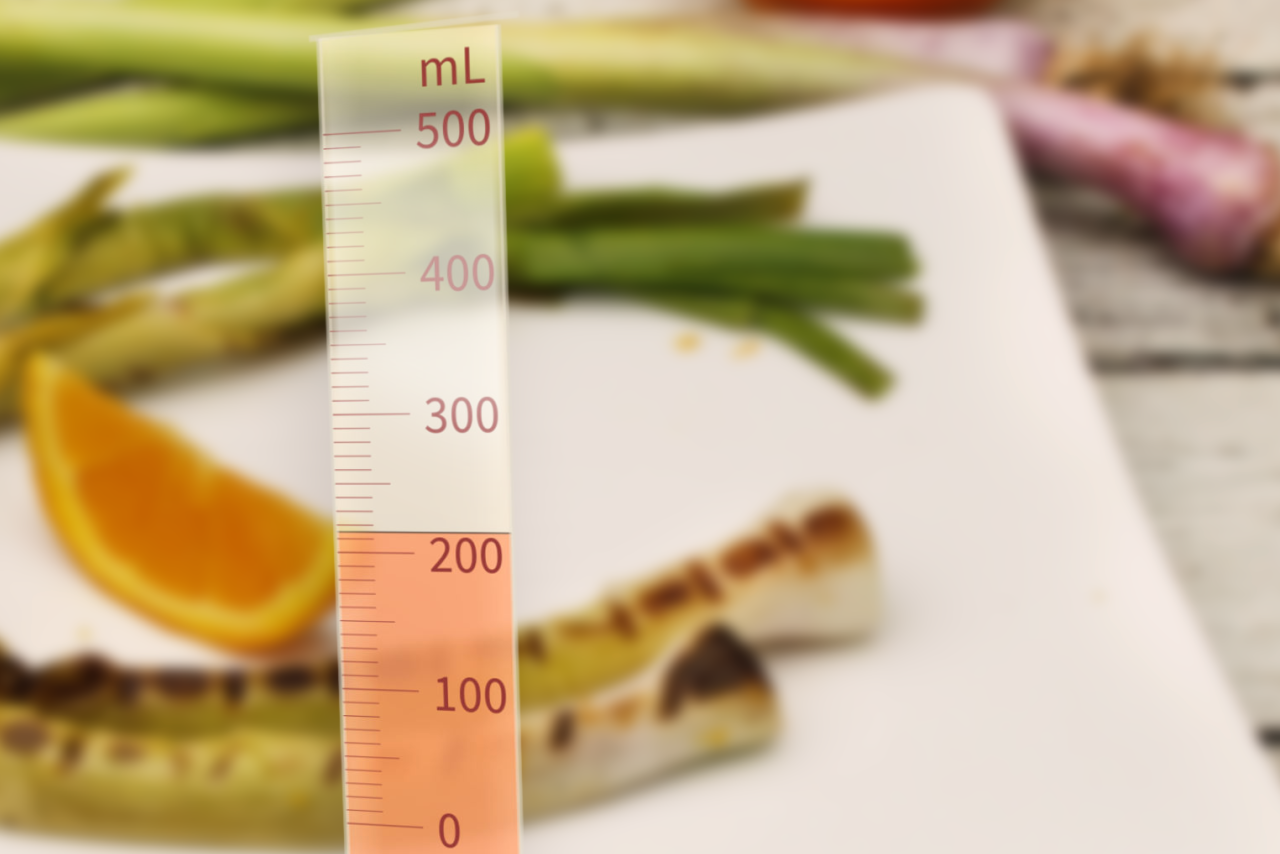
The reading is **215** mL
